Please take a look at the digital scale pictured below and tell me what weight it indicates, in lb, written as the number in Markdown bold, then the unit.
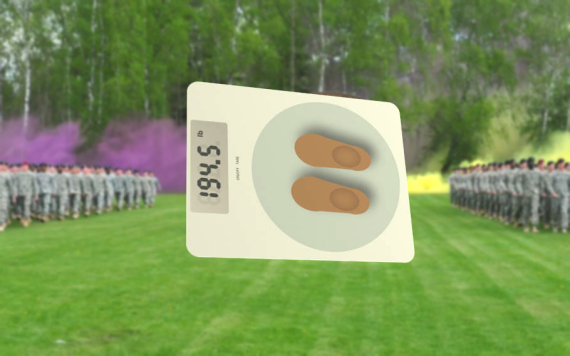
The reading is **194.5** lb
